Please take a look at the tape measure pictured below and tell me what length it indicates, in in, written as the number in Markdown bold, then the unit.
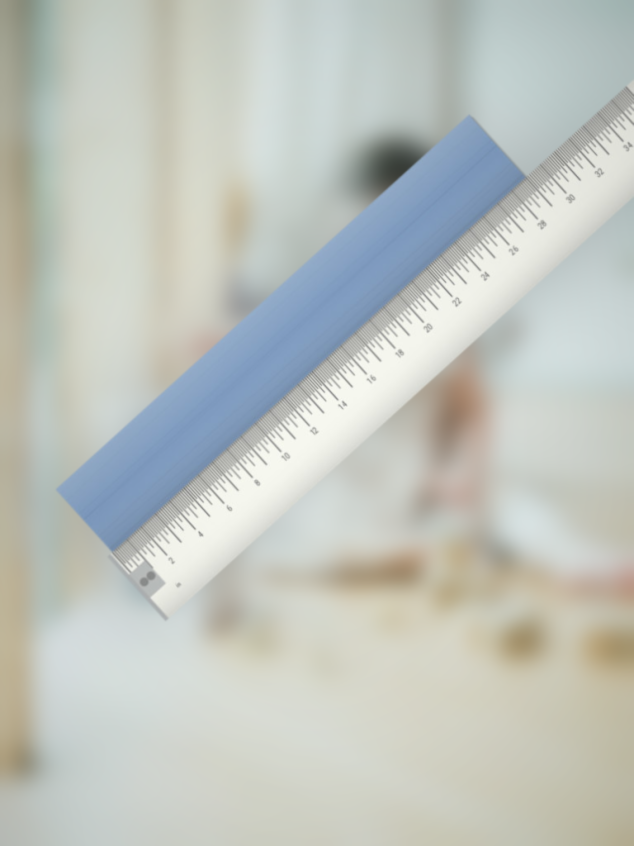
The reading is **29** in
